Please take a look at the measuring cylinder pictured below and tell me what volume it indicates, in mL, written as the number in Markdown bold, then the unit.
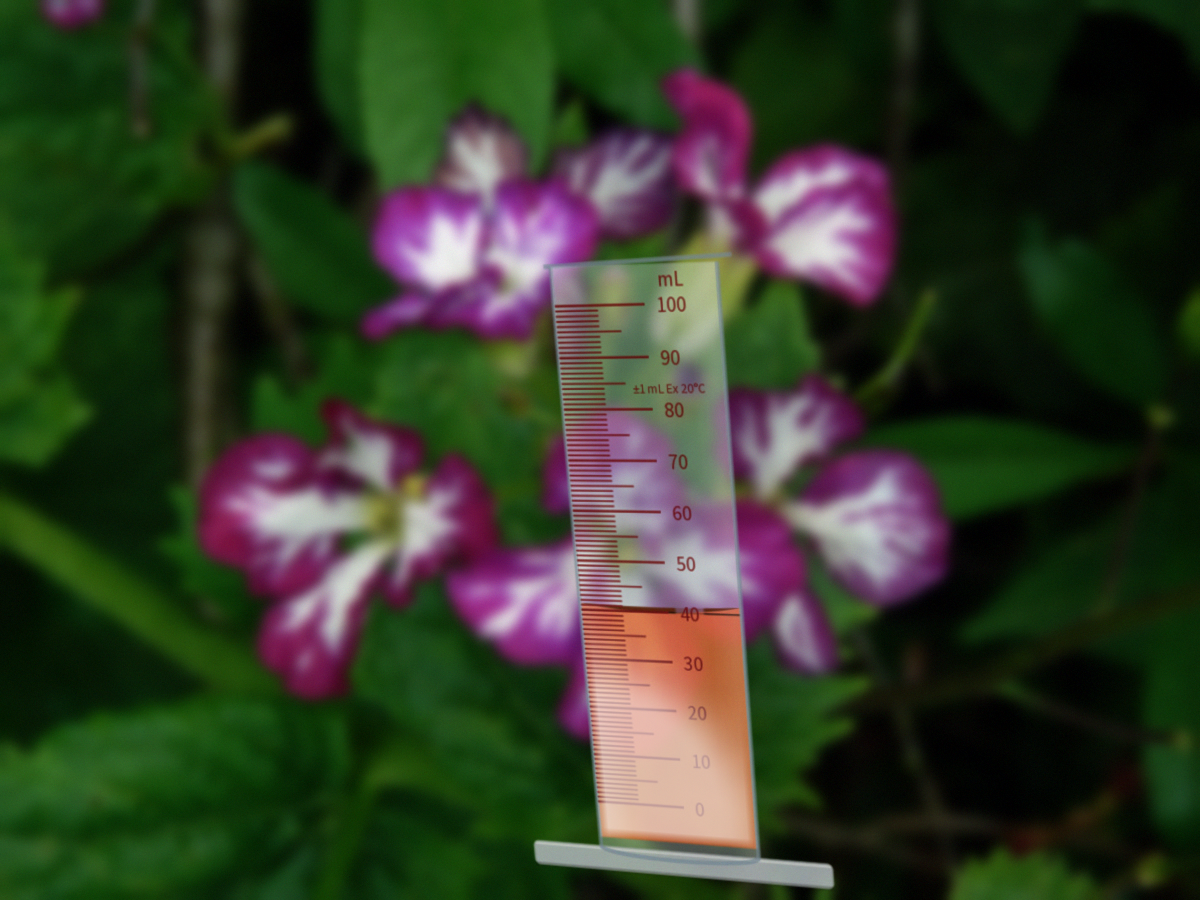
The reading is **40** mL
